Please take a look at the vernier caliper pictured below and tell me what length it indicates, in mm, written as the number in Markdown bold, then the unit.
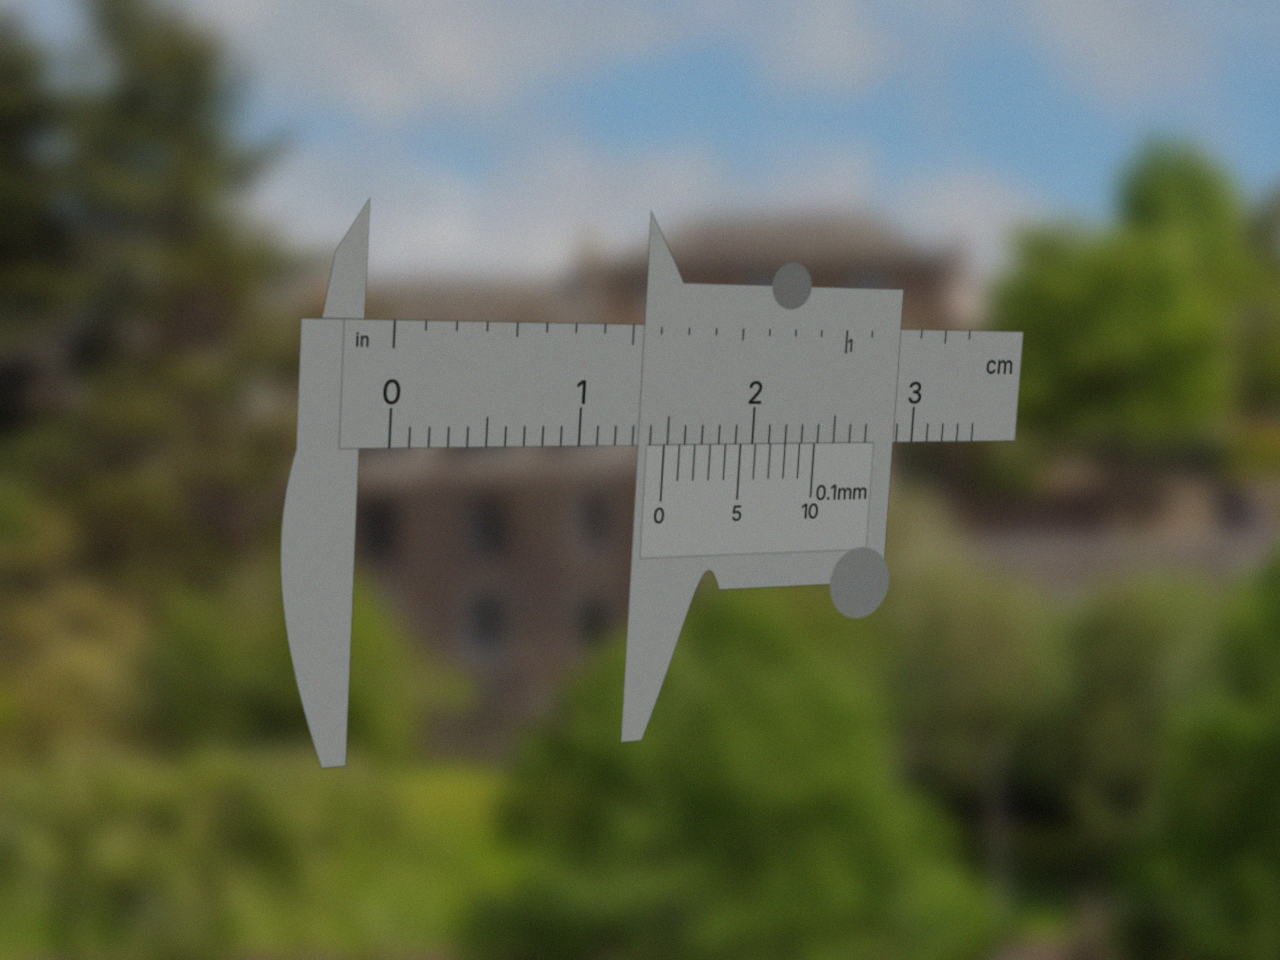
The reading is **14.8** mm
